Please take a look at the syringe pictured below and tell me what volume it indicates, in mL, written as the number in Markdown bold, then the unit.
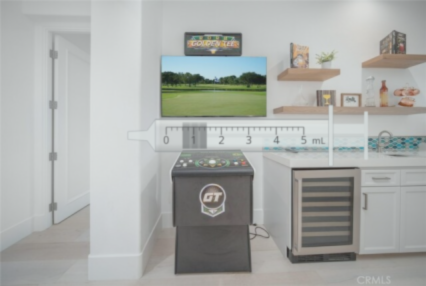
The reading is **0.6** mL
